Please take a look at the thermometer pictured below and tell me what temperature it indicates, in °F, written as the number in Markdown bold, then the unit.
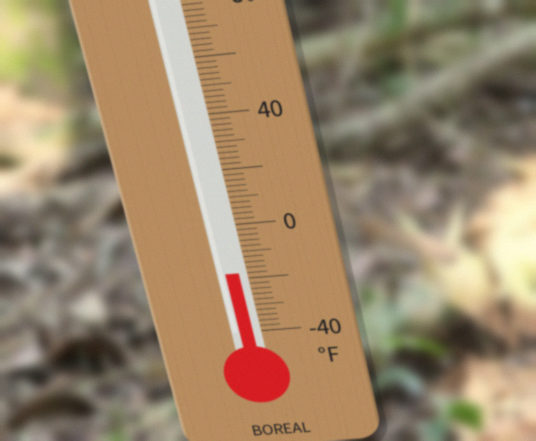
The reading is **-18** °F
